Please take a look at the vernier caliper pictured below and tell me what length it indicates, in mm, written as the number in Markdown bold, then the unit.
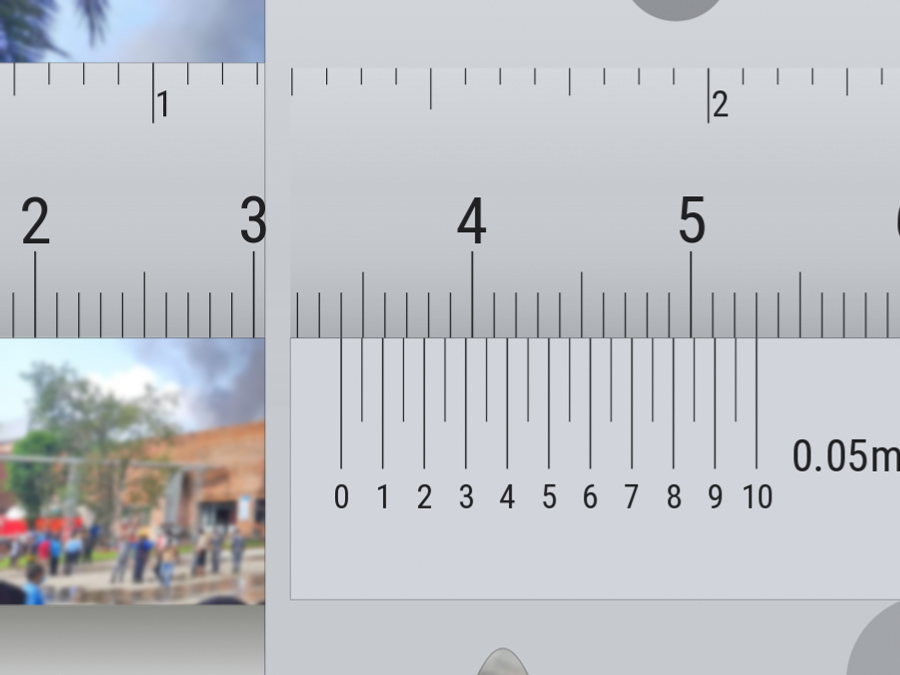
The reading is **34.0** mm
